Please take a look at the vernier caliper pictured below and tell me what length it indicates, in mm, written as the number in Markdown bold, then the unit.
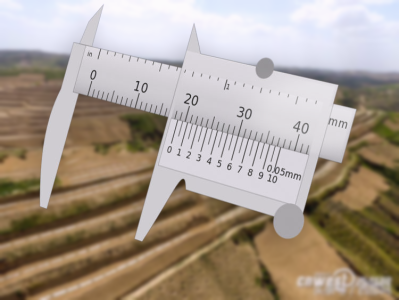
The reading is **18.6** mm
